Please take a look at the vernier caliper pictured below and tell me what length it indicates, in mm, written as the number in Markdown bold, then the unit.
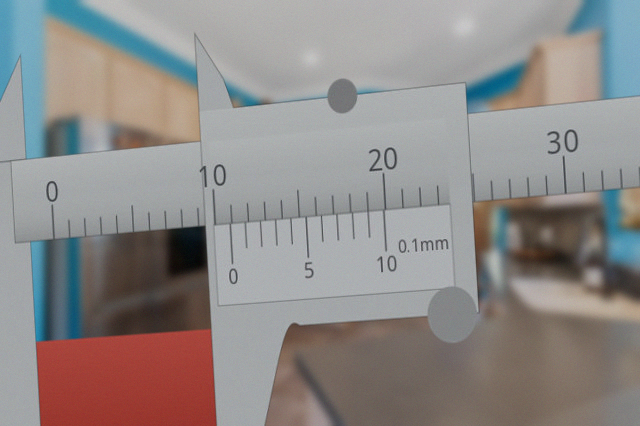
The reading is **10.9** mm
